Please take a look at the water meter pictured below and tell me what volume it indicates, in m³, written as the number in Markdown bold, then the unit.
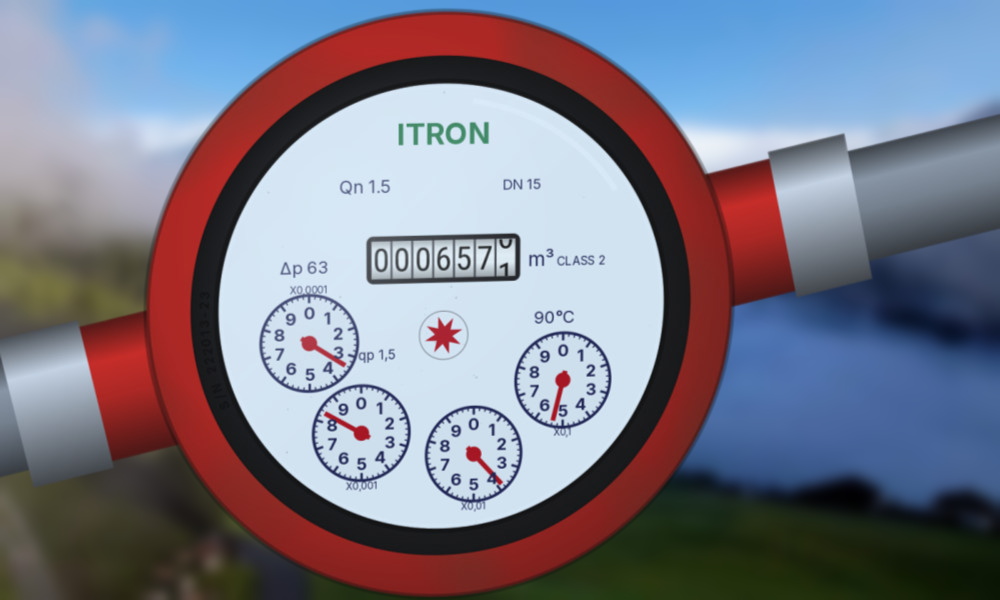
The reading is **6570.5383** m³
